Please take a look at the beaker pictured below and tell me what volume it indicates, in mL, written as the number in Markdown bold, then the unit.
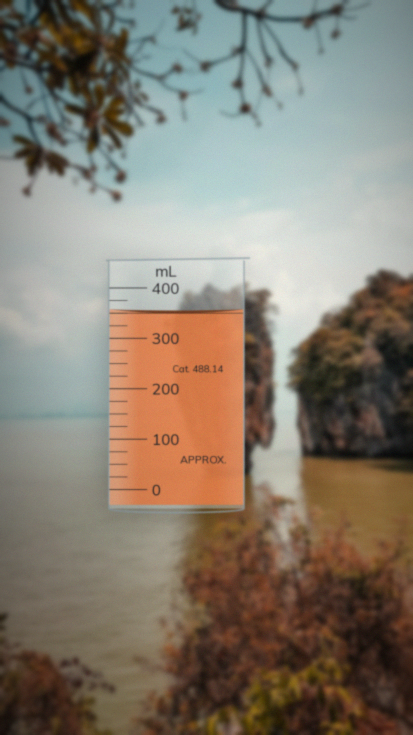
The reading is **350** mL
